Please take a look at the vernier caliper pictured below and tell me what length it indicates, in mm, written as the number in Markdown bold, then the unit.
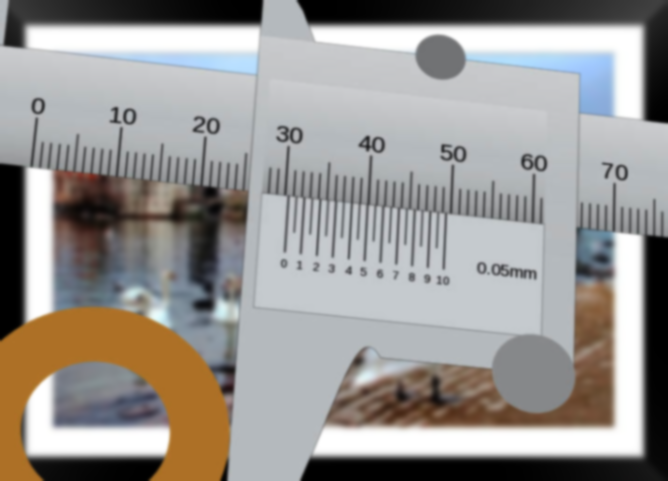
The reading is **30.4** mm
